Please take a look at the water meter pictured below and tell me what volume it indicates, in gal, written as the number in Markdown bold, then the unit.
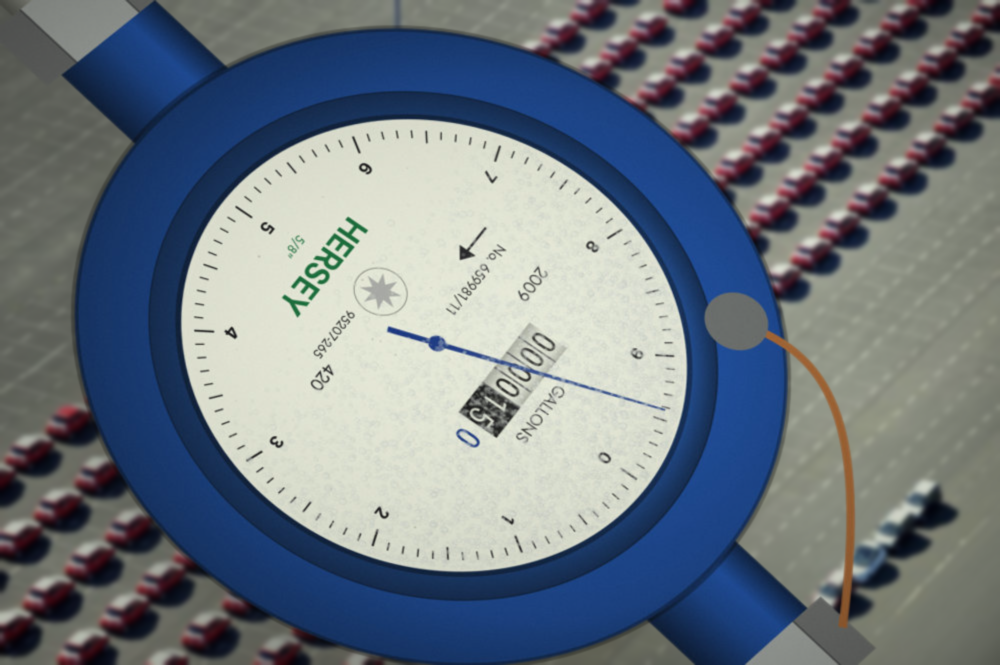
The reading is **149.4** gal
